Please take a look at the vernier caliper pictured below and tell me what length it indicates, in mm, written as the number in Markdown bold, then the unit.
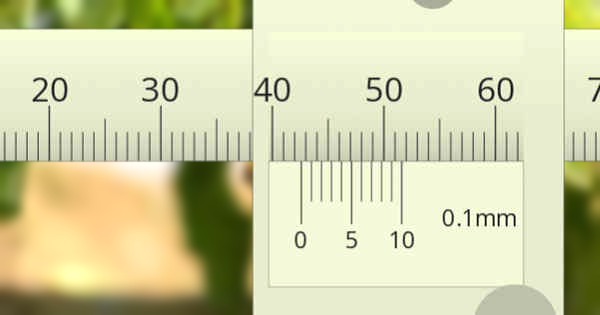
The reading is **42.6** mm
